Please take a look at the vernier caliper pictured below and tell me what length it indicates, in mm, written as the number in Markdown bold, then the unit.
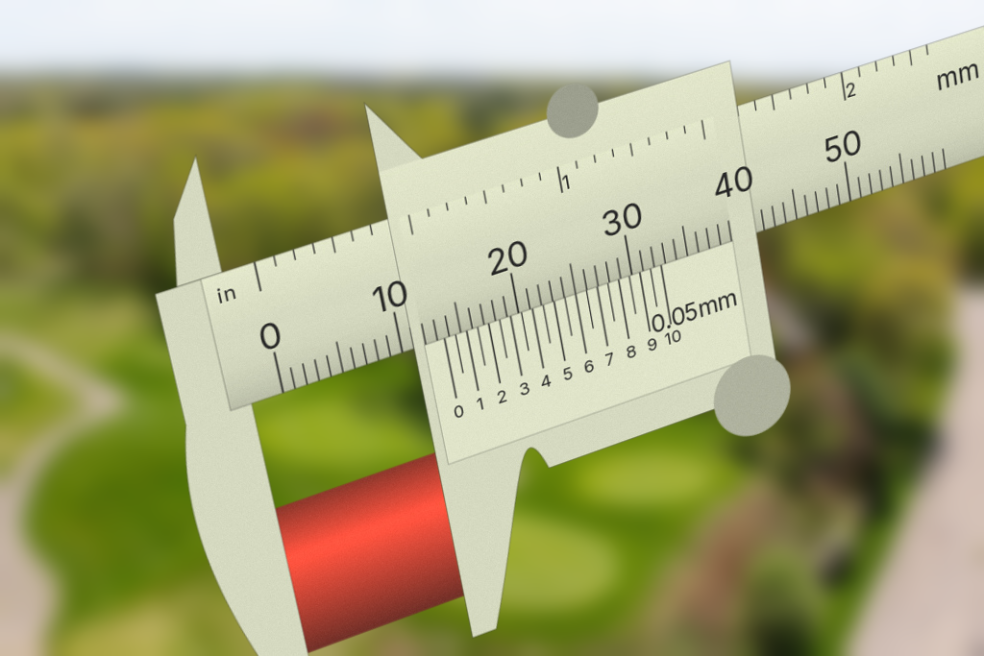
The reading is **13.6** mm
